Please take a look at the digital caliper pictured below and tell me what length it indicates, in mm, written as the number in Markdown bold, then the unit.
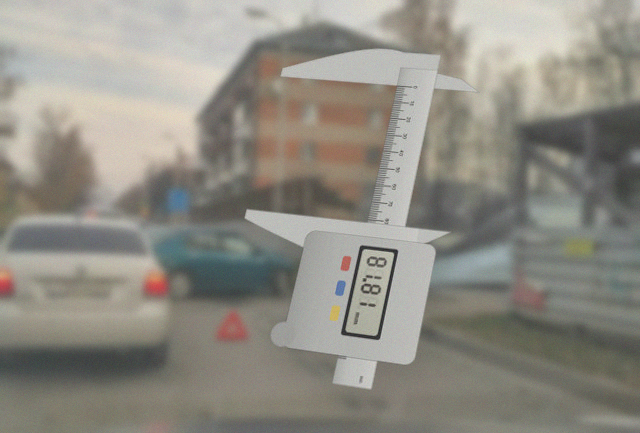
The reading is **81.81** mm
